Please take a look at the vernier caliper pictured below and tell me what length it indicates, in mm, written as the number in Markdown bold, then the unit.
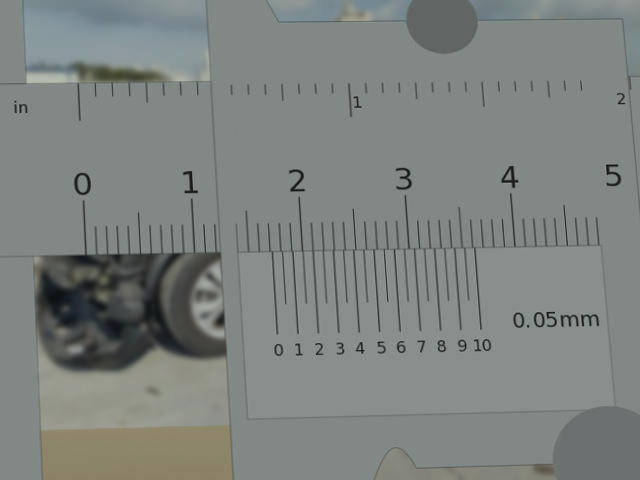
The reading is **17.2** mm
